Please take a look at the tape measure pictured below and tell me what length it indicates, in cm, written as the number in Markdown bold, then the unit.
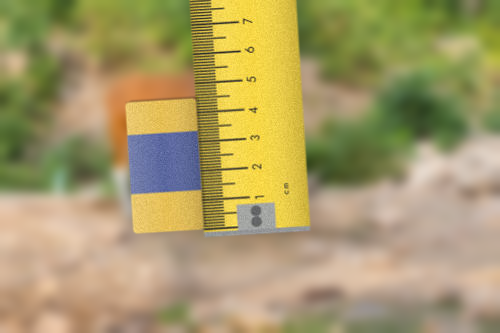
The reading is **4.5** cm
